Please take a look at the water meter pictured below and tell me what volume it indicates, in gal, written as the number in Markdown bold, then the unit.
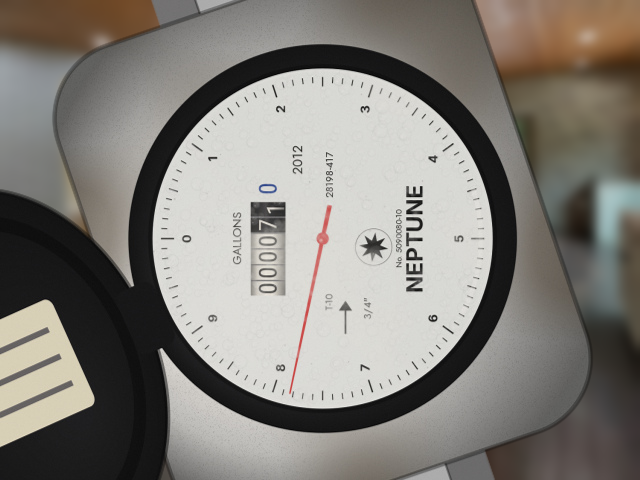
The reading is **707.8** gal
